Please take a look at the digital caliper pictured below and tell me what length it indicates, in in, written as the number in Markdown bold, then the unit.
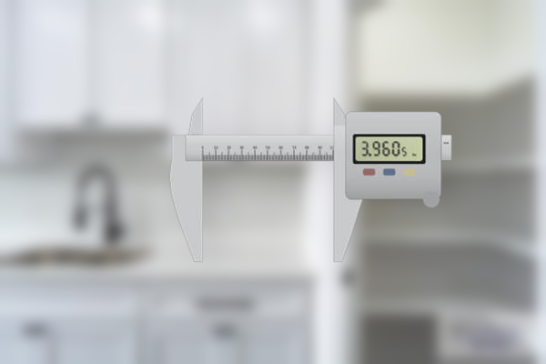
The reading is **3.9605** in
